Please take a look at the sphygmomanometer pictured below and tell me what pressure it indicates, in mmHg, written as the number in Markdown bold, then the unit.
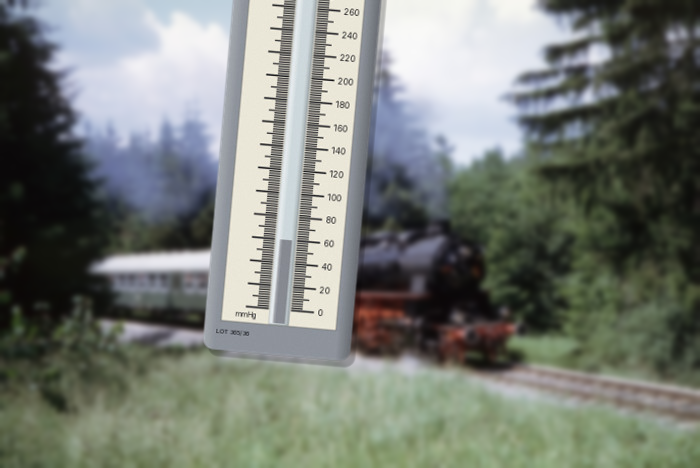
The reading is **60** mmHg
